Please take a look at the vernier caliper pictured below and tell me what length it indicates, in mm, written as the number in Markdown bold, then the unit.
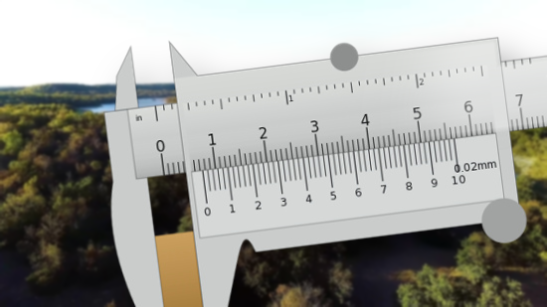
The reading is **7.5** mm
